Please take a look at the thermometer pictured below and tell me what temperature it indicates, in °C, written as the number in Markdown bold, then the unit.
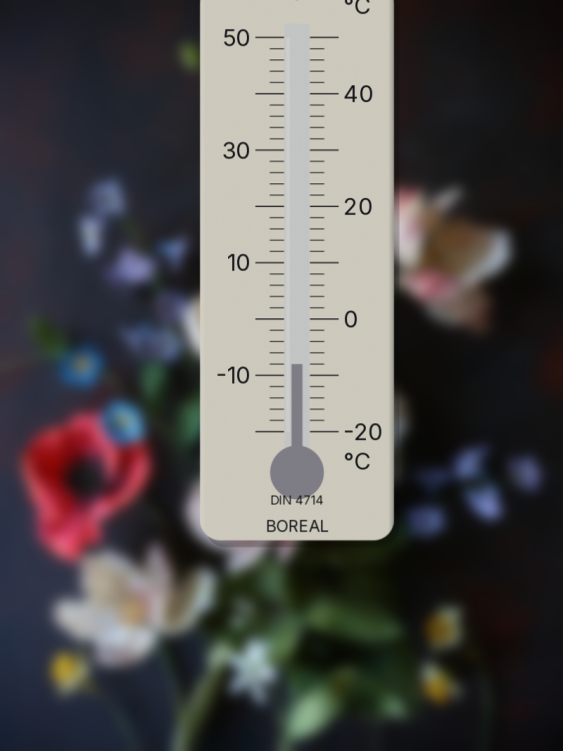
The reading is **-8** °C
